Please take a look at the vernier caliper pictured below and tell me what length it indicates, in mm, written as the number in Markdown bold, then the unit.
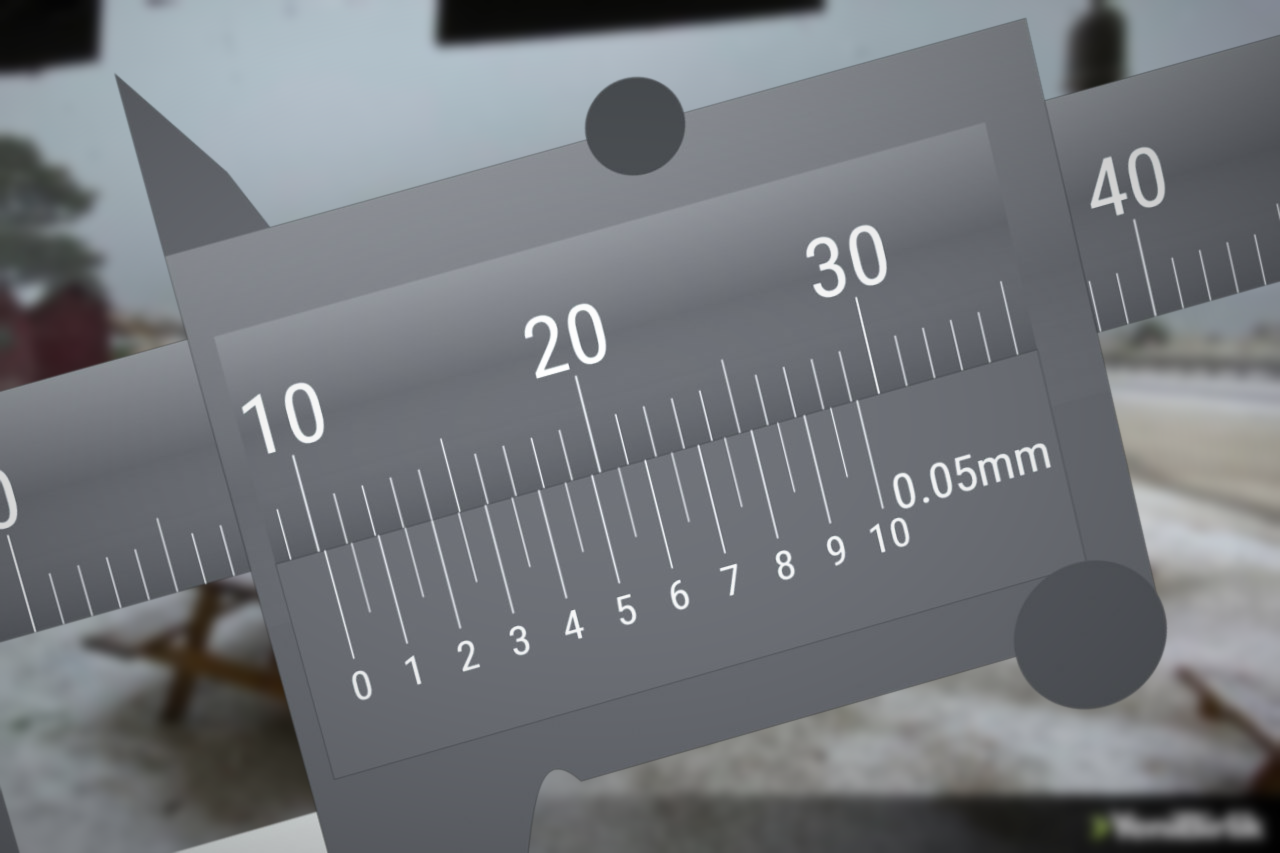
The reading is **10.20** mm
